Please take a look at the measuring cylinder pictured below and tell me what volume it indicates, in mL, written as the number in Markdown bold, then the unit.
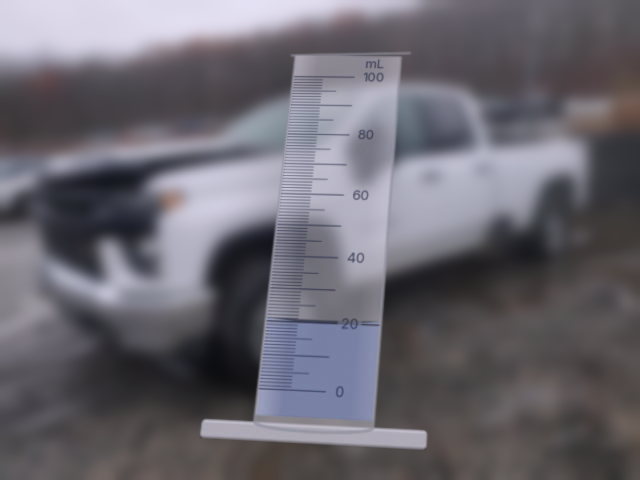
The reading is **20** mL
